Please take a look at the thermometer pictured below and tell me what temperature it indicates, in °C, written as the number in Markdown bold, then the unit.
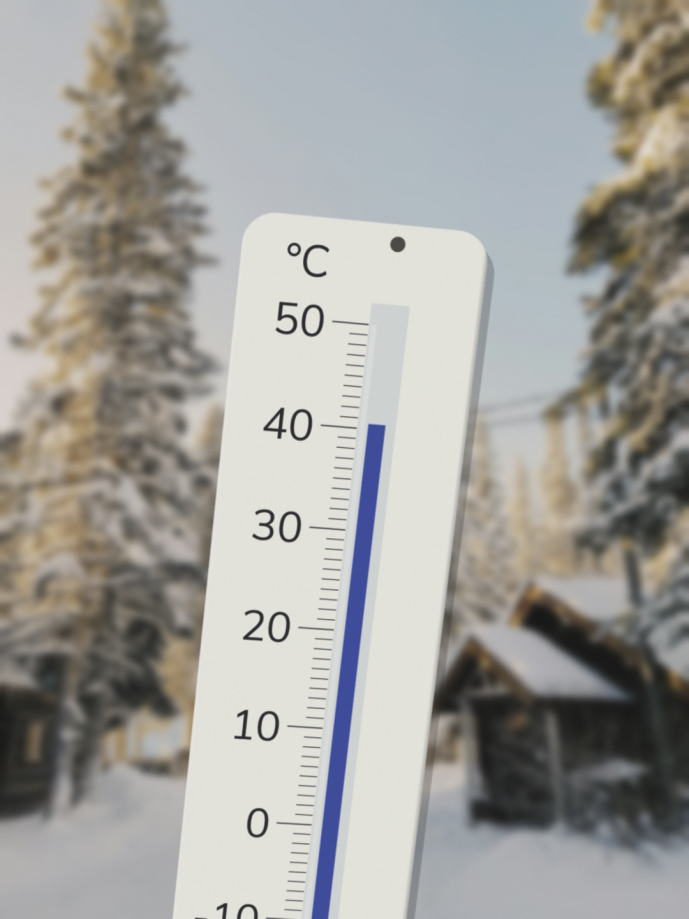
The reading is **40.5** °C
